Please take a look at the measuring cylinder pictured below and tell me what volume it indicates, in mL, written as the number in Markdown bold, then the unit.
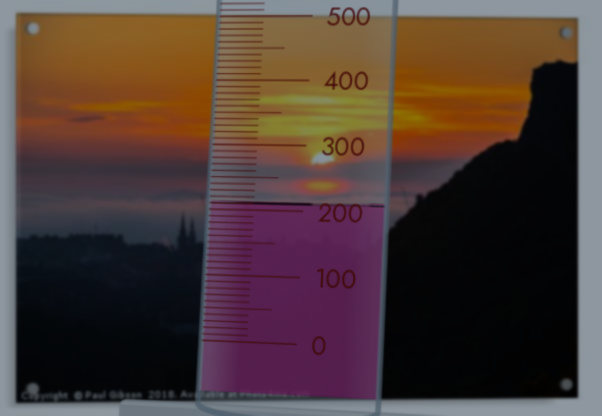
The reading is **210** mL
